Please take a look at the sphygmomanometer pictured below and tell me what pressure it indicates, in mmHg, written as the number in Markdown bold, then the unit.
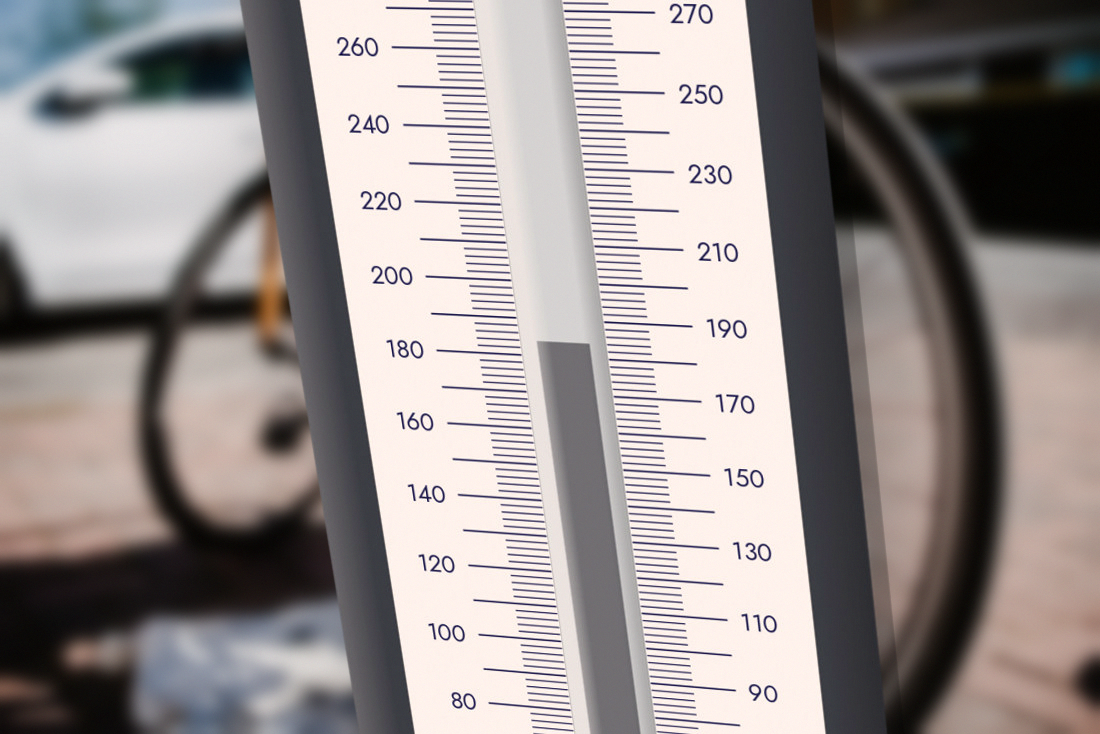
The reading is **184** mmHg
